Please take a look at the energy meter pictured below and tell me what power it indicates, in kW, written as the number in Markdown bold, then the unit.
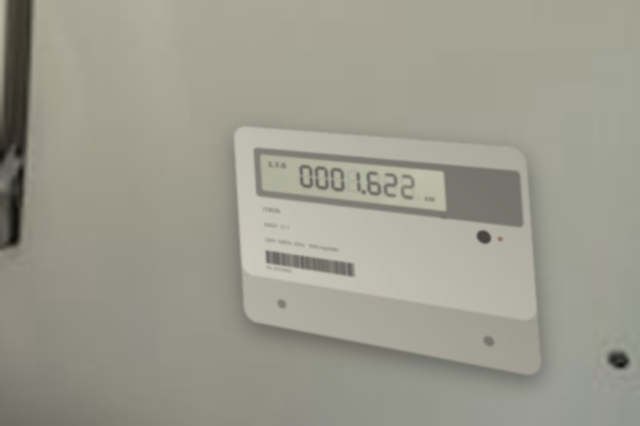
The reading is **1.622** kW
